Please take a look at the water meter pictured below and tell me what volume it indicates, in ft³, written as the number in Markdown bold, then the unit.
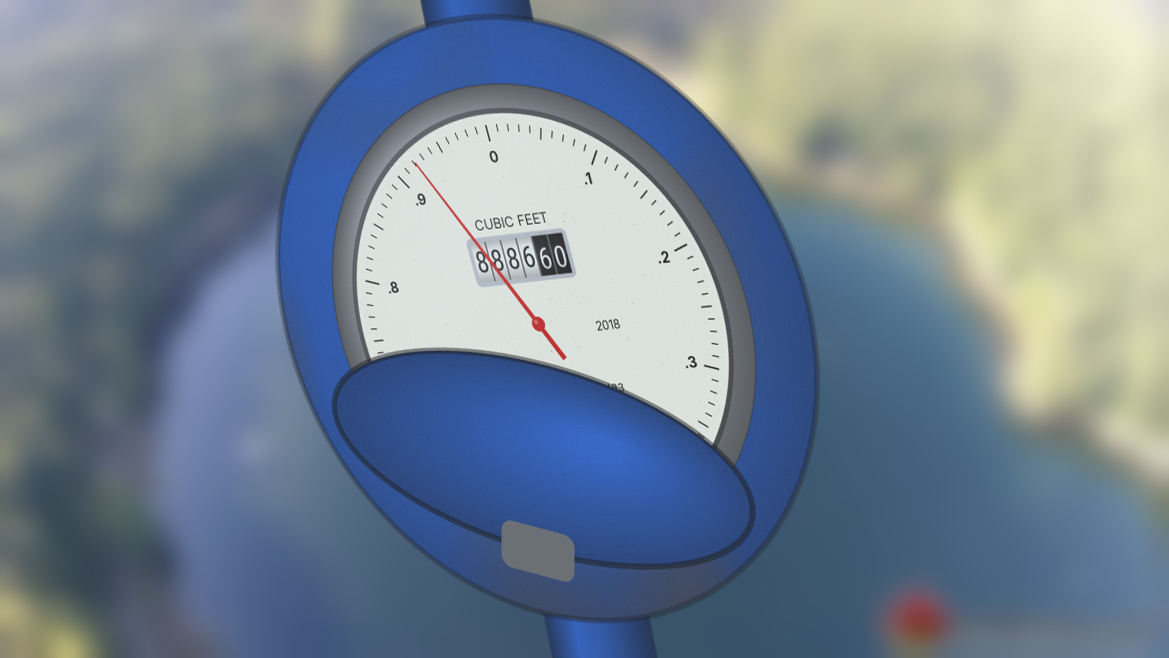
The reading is **888659.92** ft³
